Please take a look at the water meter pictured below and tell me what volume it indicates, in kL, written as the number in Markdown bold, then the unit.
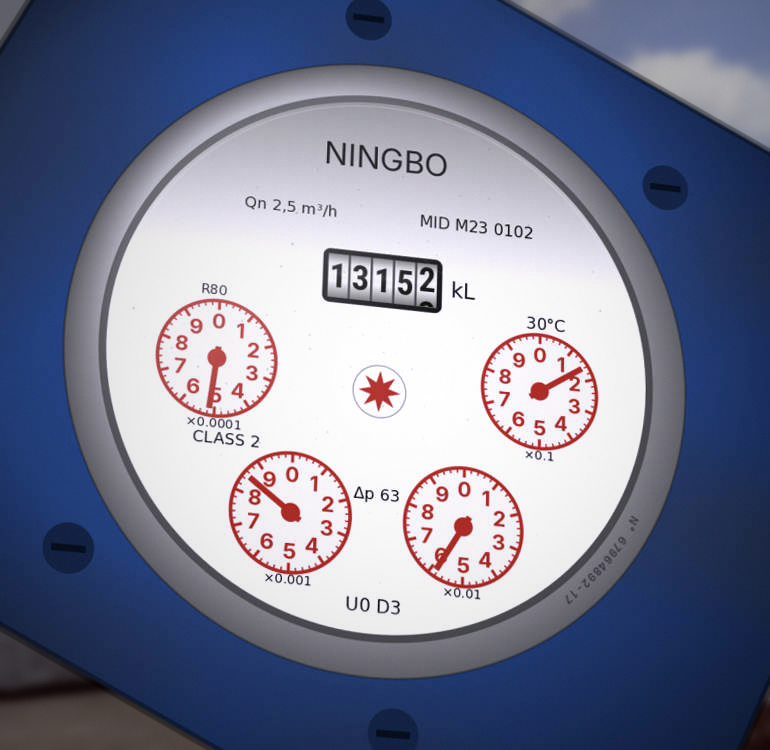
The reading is **13152.1585** kL
